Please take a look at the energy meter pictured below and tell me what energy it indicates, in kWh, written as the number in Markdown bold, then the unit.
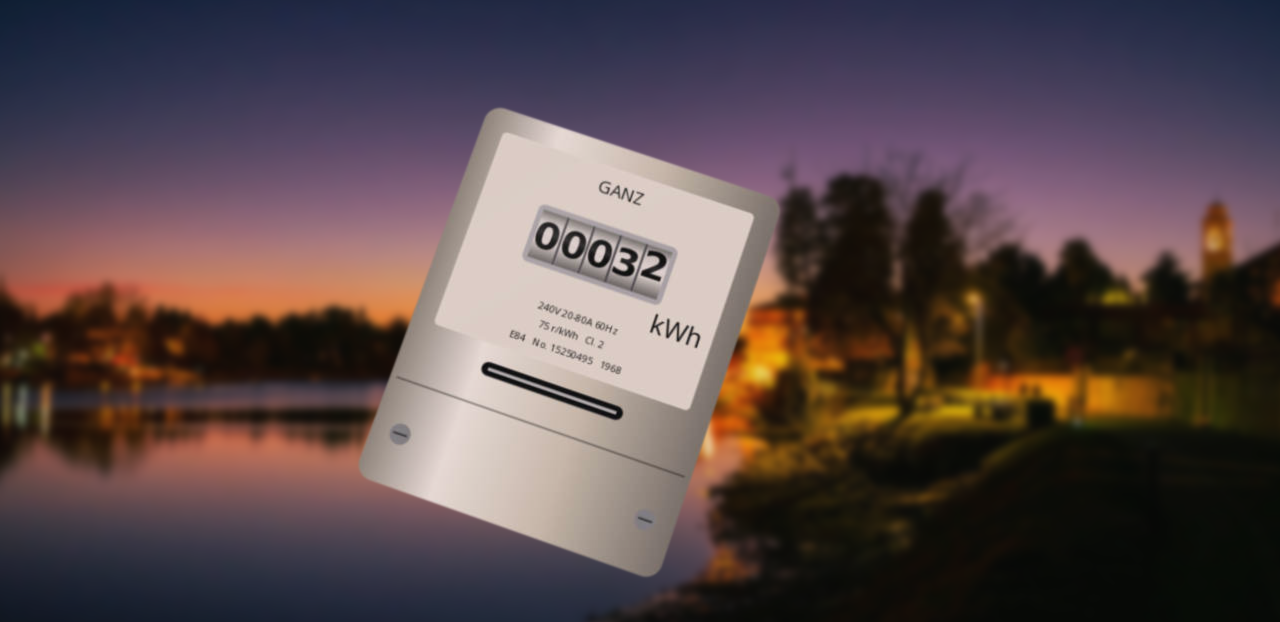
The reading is **32** kWh
